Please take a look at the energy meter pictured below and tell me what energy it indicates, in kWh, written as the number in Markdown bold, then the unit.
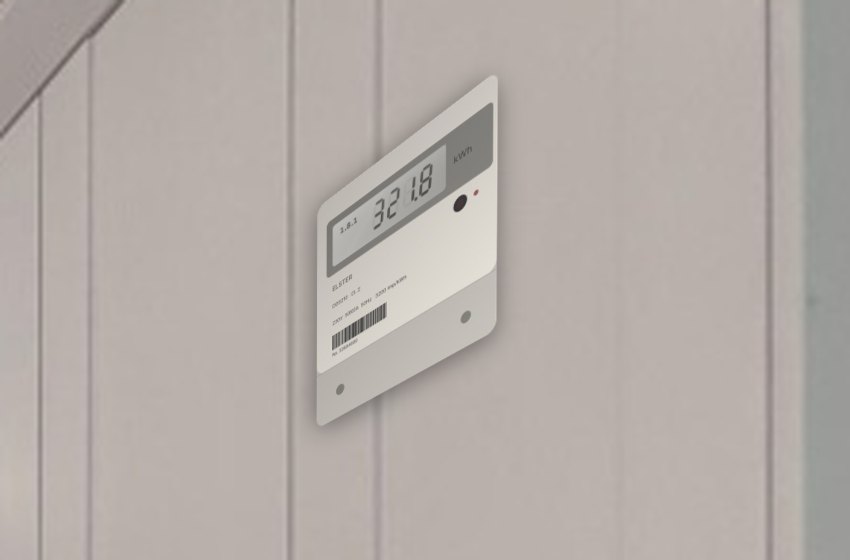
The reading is **321.8** kWh
